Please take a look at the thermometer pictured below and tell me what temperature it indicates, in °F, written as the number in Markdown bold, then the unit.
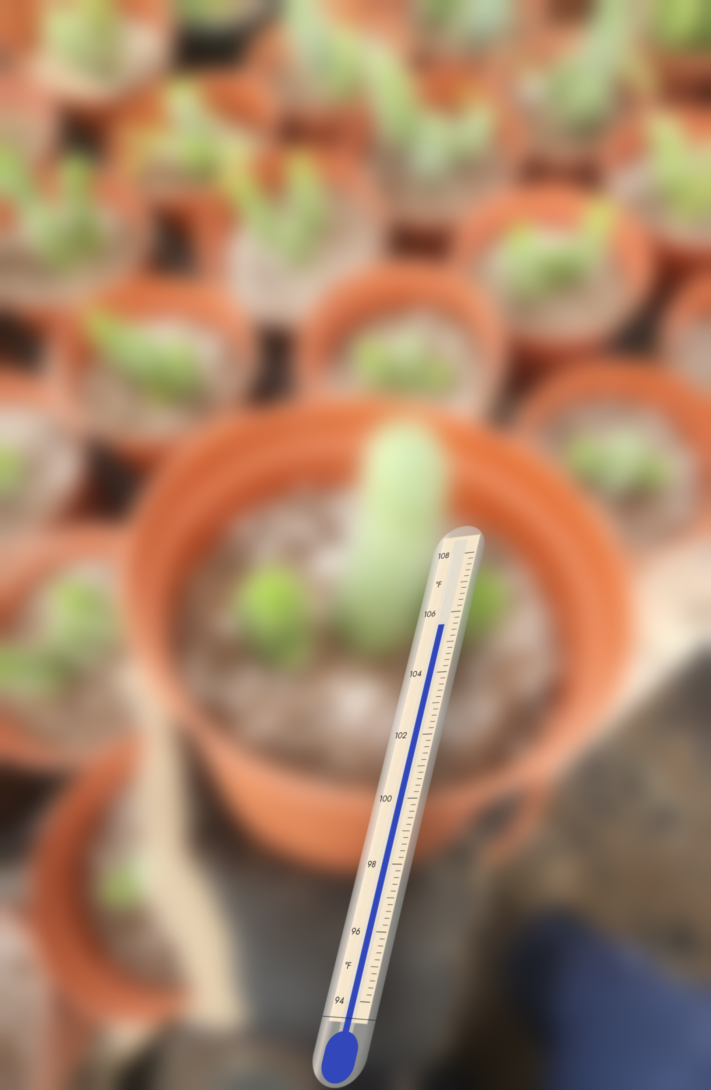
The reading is **105.6** °F
